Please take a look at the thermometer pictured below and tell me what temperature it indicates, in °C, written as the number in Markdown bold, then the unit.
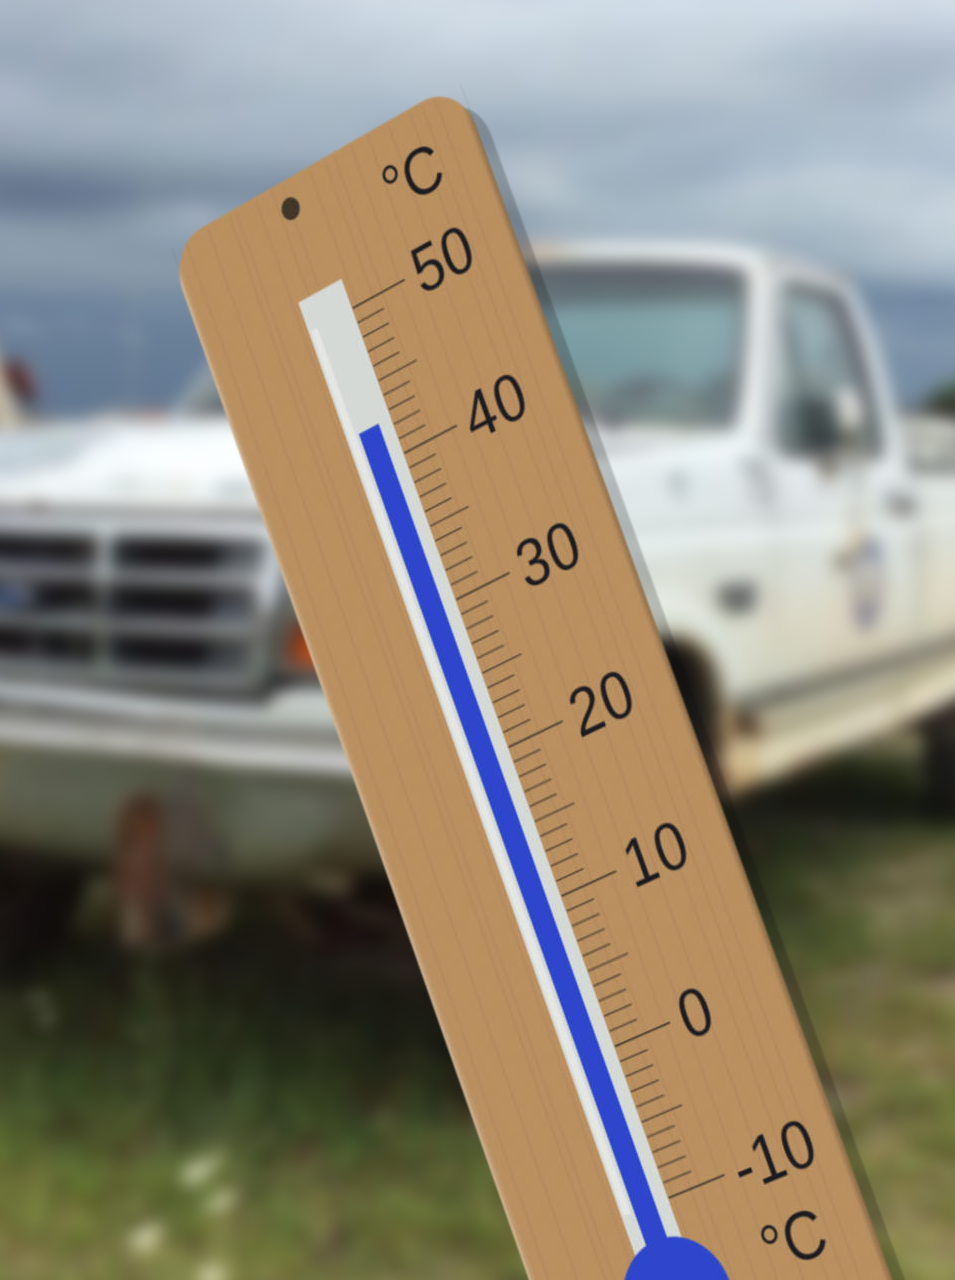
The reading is **42.5** °C
